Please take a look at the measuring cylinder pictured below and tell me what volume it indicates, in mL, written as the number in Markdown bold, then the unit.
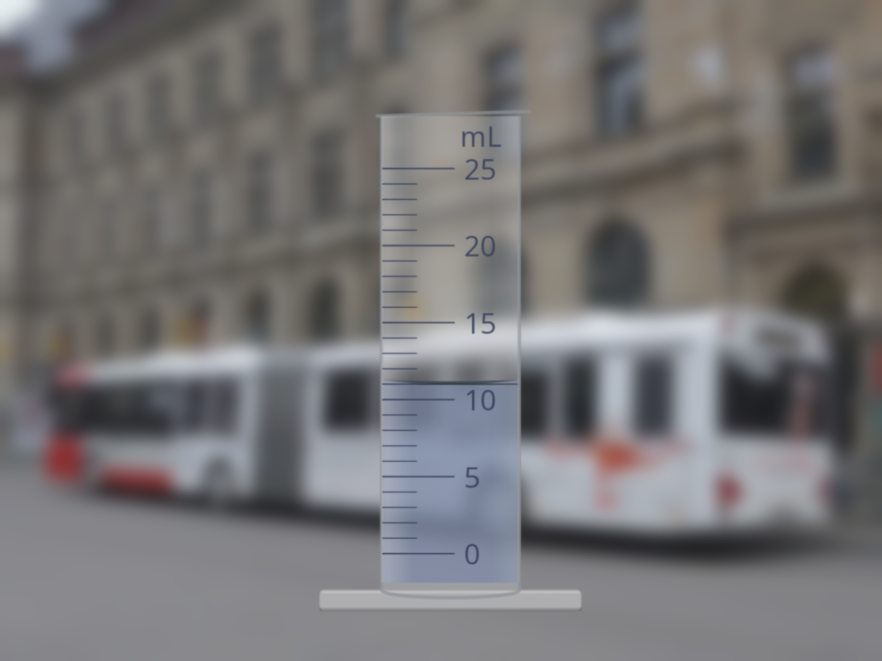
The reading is **11** mL
